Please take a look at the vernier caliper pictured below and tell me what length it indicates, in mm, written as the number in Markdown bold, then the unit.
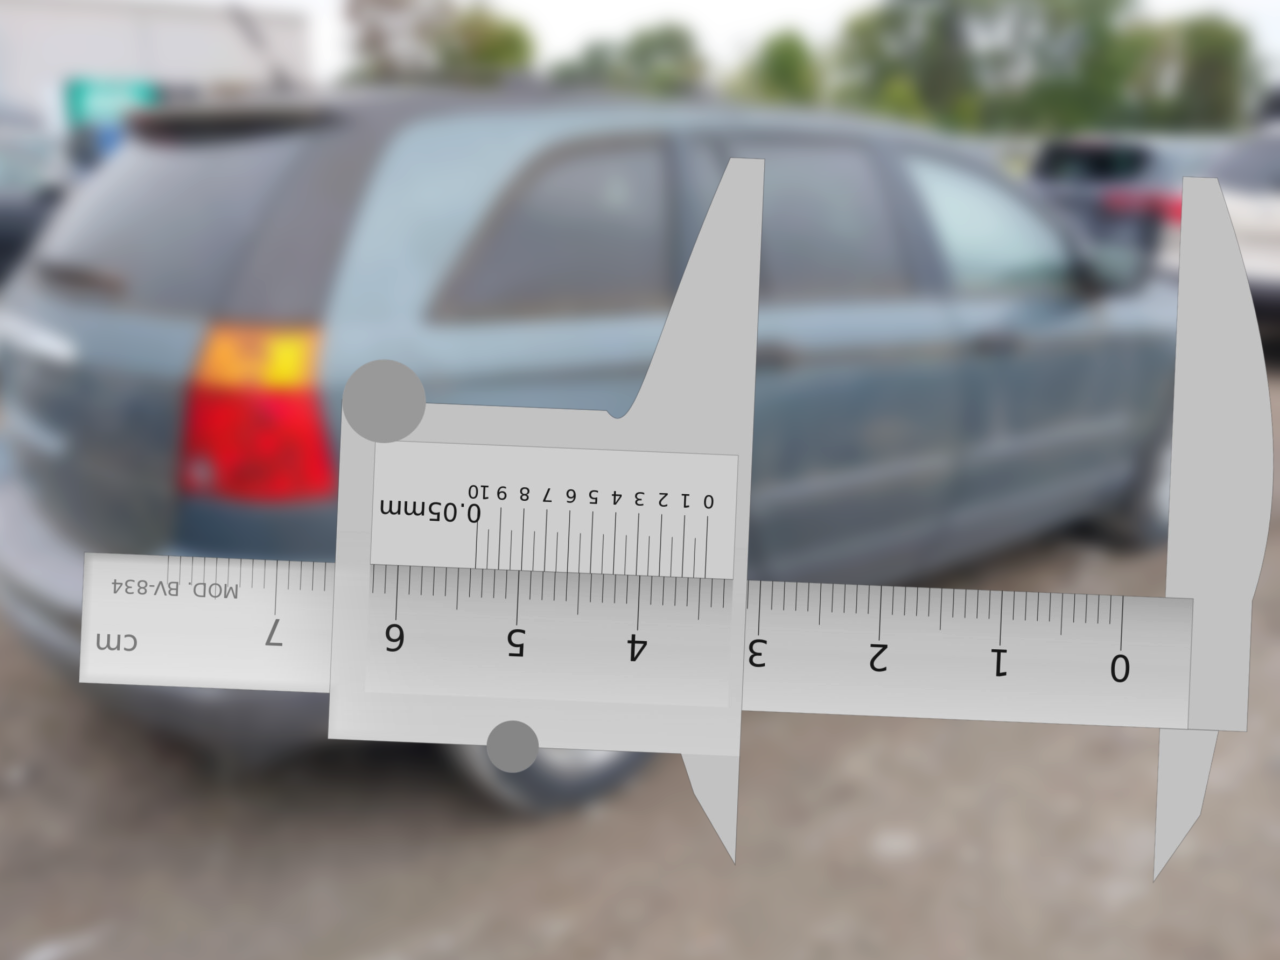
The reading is **34.6** mm
